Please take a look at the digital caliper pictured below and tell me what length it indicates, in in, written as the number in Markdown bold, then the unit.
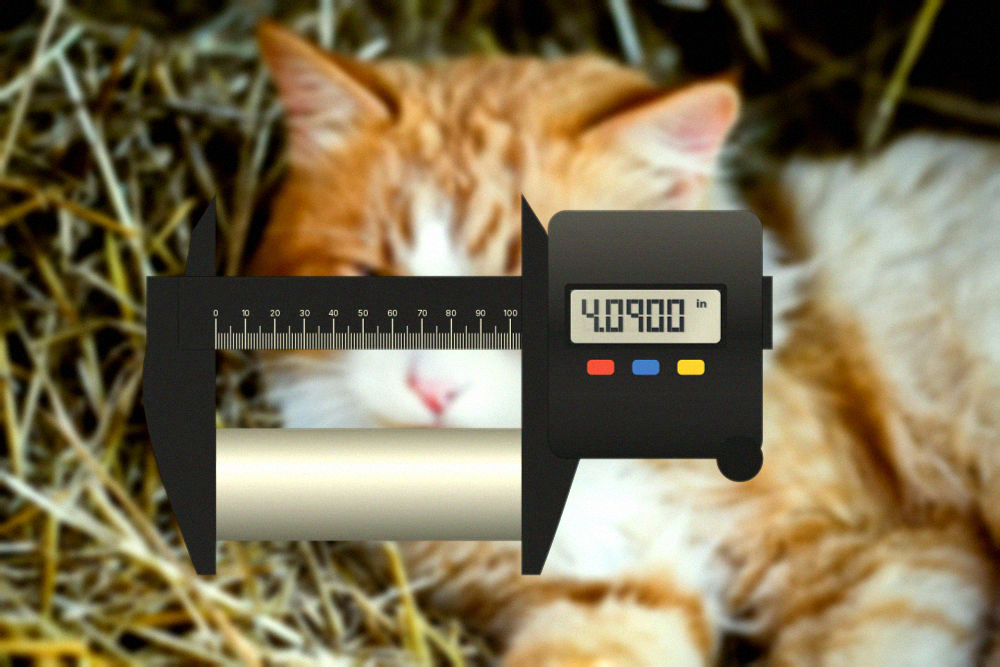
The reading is **4.0900** in
